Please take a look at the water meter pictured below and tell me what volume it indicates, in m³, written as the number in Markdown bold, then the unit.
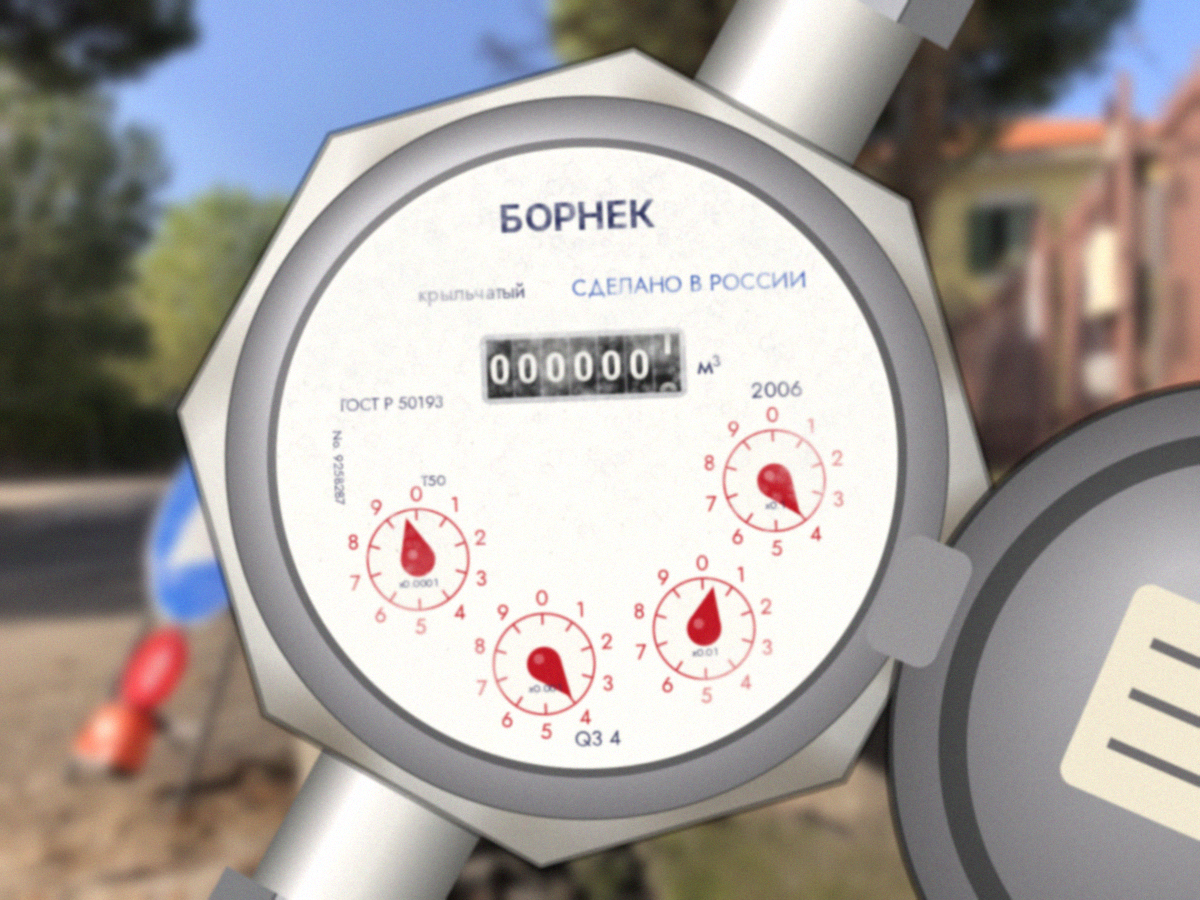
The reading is **1.4039** m³
